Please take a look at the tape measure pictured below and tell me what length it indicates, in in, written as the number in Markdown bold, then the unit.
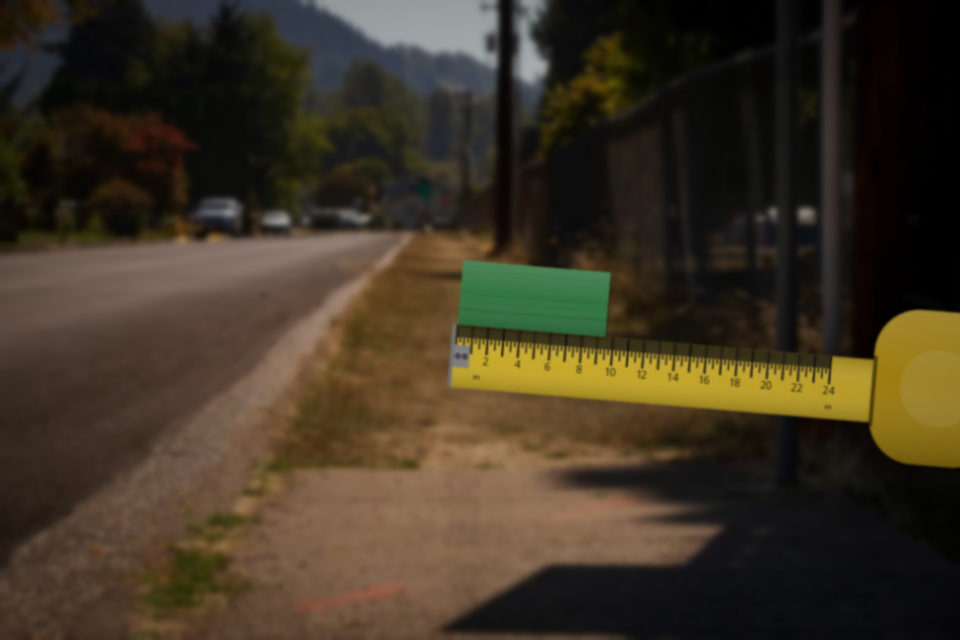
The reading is **9.5** in
